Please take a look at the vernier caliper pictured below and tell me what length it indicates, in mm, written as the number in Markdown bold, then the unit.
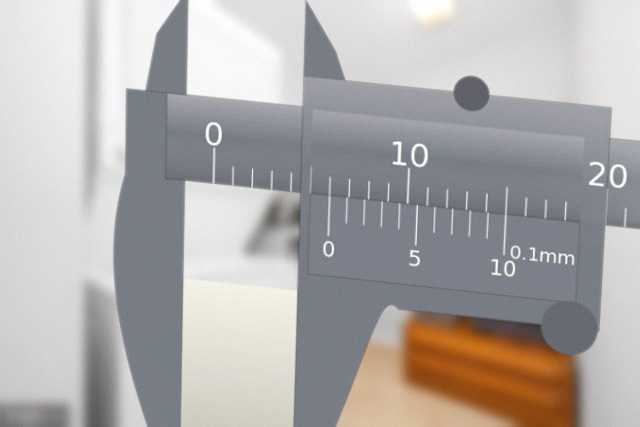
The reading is **6.0** mm
